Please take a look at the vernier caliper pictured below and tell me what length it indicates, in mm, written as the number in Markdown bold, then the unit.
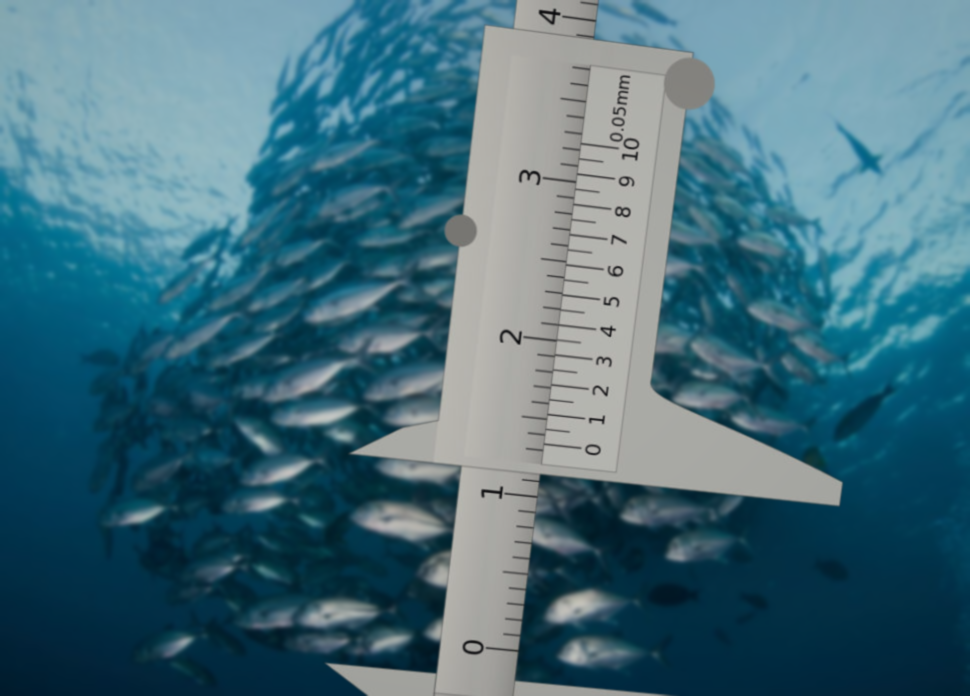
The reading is **13.4** mm
